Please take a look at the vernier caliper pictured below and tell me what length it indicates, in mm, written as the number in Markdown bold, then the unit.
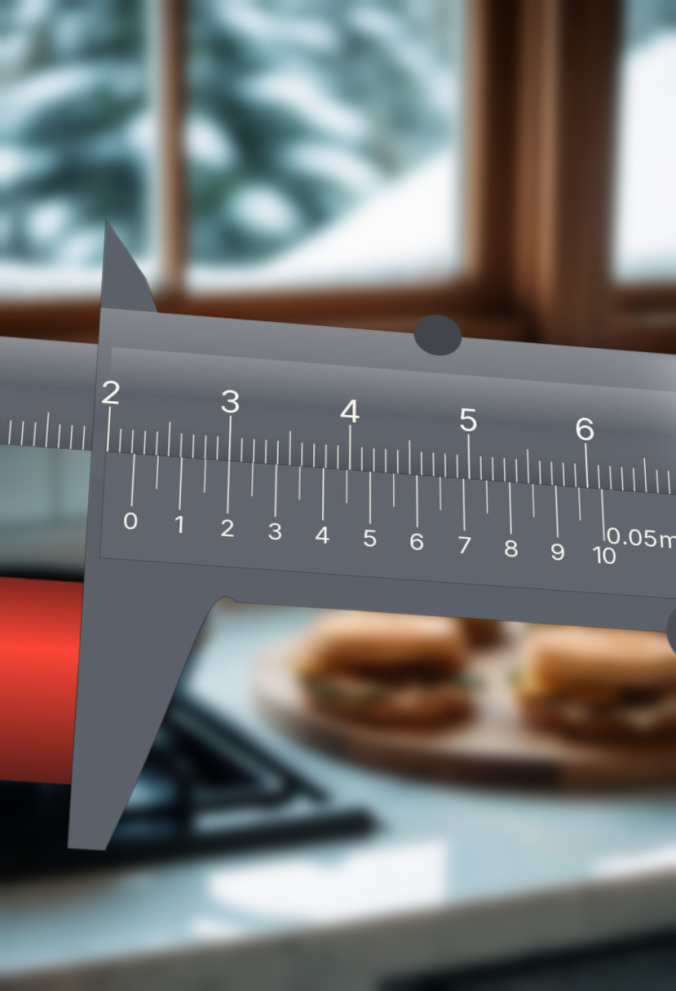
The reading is **22.2** mm
